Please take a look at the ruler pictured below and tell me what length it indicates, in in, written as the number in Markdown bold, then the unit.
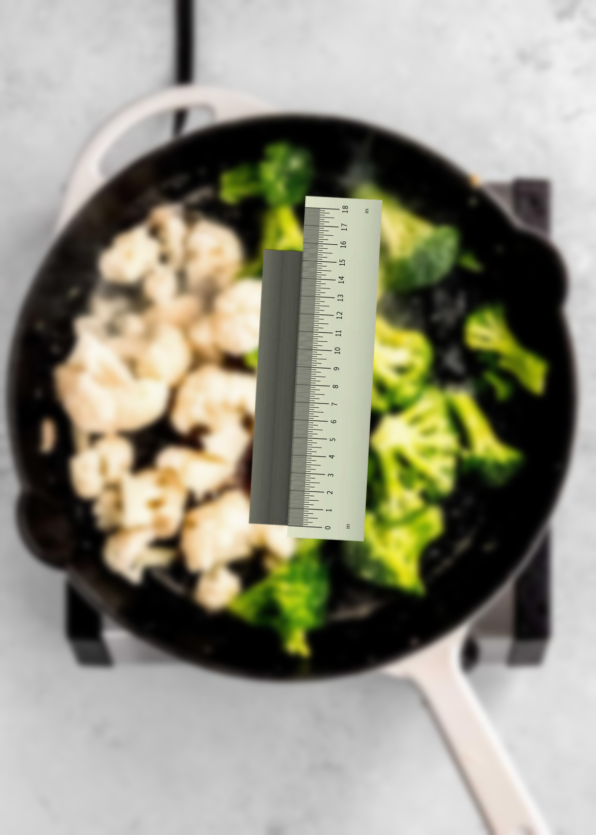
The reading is **15.5** in
